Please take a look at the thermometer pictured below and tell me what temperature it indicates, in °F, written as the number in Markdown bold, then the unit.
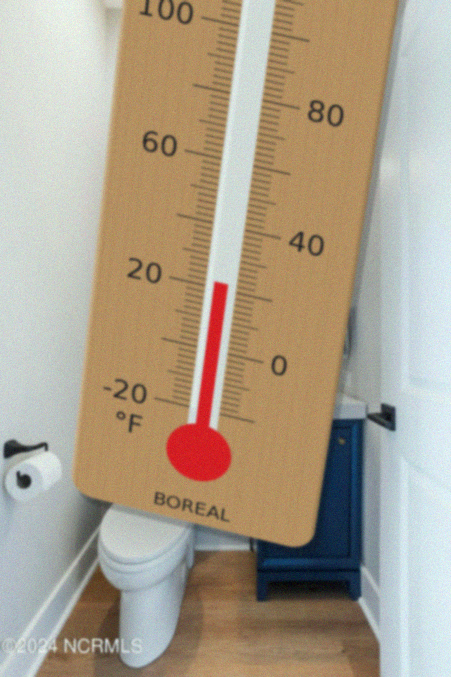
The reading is **22** °F
